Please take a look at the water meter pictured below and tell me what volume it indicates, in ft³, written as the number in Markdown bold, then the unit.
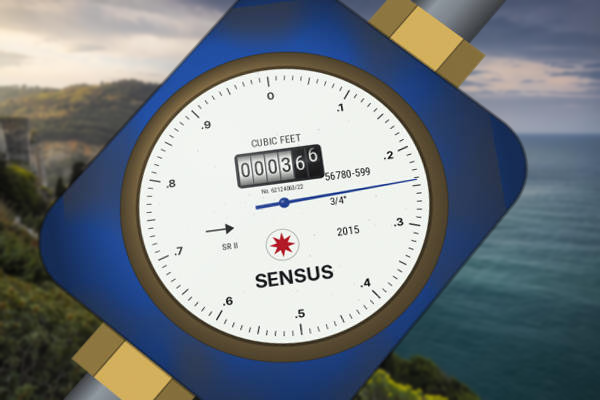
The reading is **366.24** ft³
